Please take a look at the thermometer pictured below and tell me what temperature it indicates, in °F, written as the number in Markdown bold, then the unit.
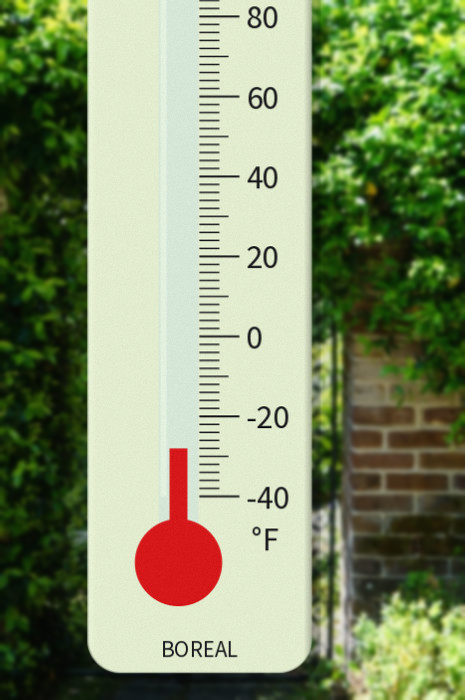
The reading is **-28** °F
